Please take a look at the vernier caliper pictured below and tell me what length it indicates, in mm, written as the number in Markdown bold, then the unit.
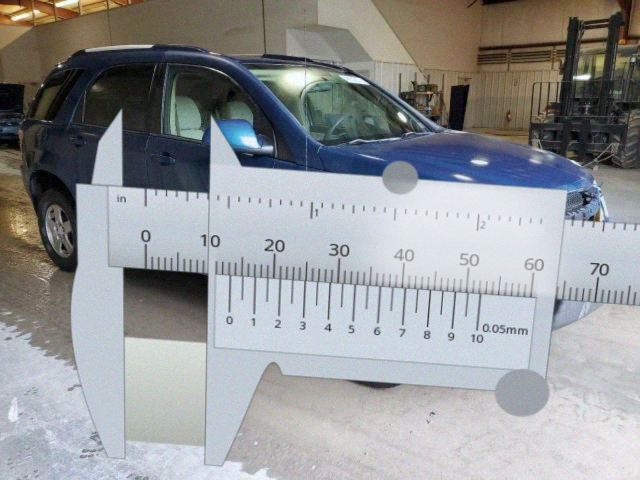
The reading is **13.2** mm
